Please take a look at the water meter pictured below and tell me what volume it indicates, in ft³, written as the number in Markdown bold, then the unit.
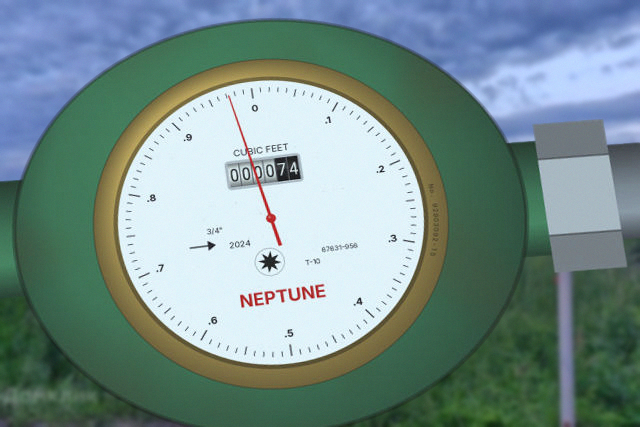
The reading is **73.97** ft³
